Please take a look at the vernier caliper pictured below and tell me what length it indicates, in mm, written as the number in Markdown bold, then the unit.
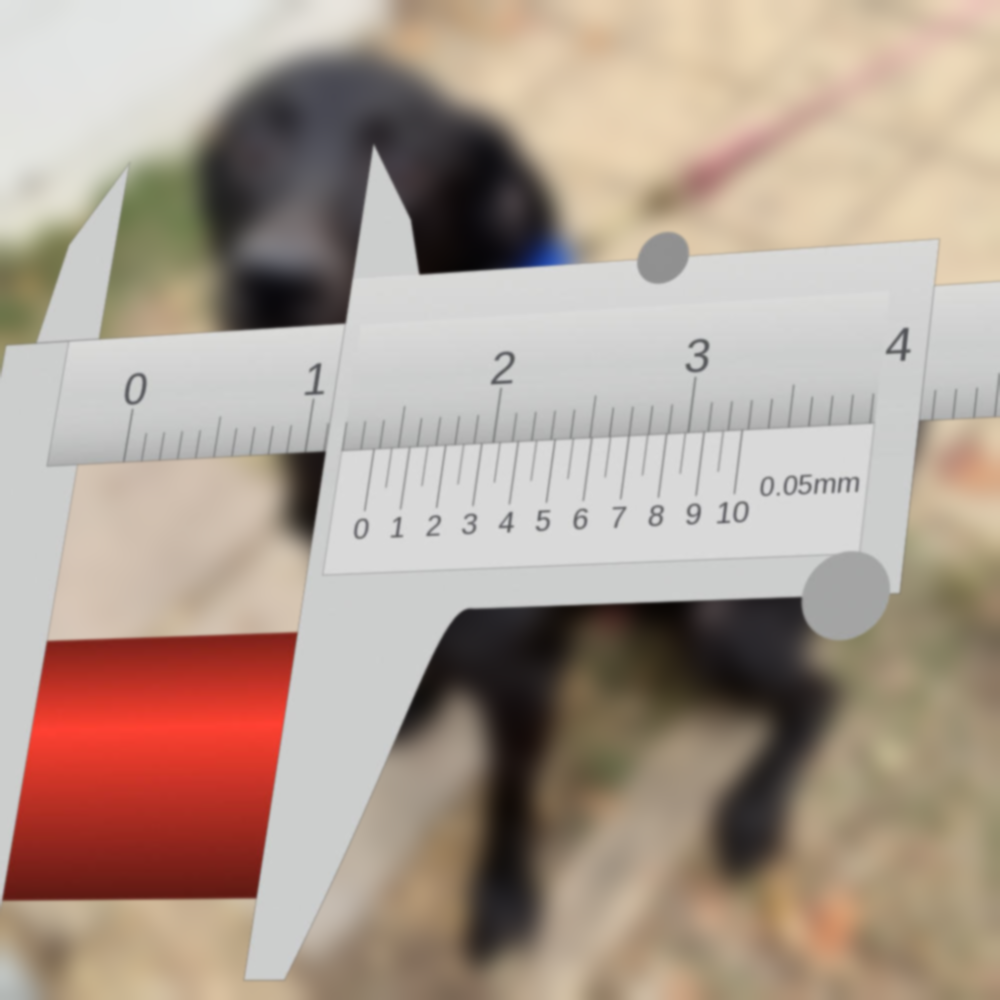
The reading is **13.7** mm
